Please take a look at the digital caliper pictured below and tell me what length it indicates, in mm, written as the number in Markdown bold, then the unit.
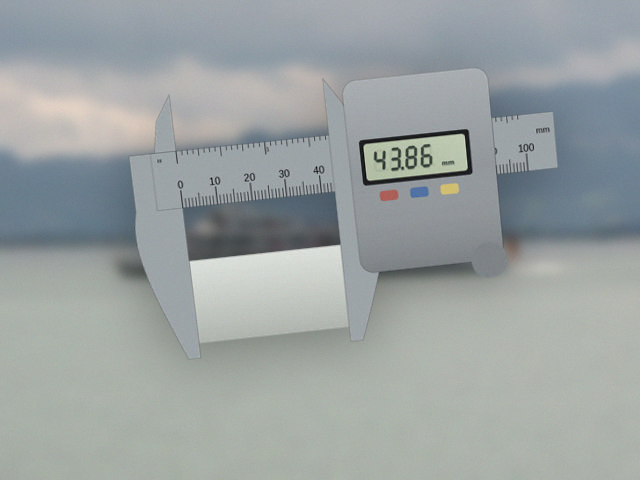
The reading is **43.86** mm
